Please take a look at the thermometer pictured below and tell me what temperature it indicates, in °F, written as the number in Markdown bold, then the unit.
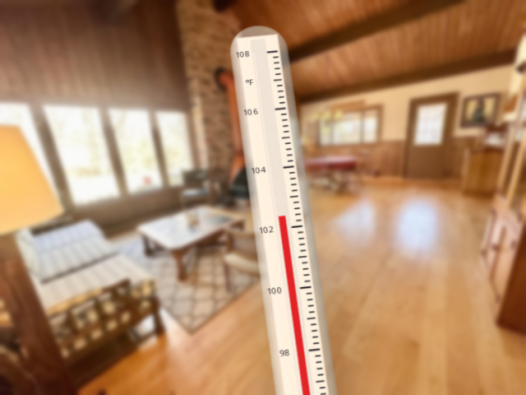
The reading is **102.4** °F
